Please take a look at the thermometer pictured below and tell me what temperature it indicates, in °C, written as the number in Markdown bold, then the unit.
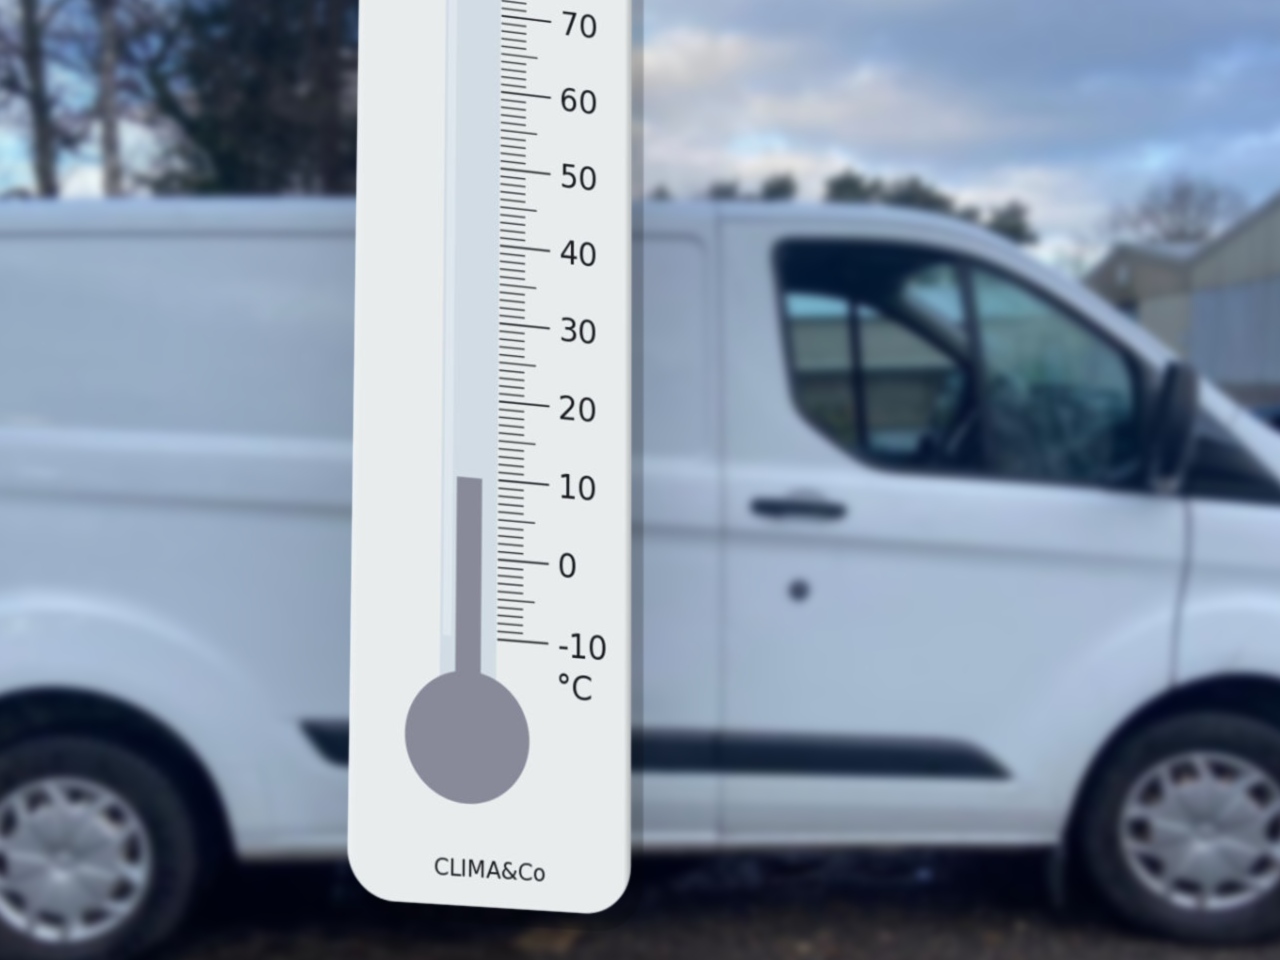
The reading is **10** °C
